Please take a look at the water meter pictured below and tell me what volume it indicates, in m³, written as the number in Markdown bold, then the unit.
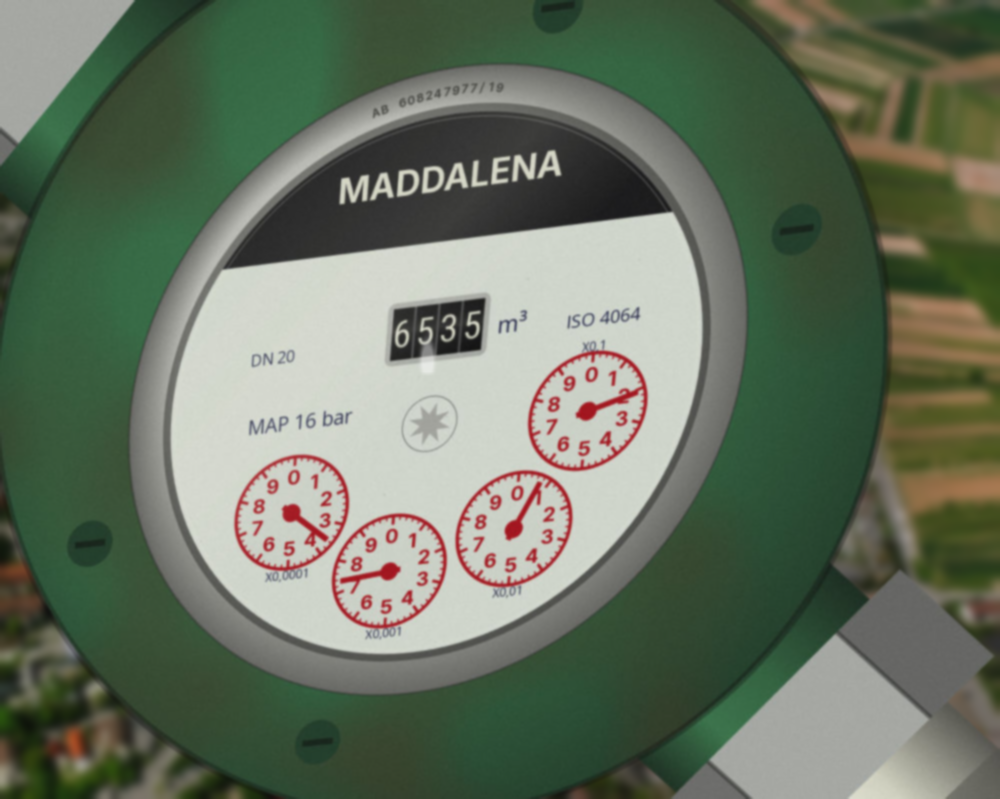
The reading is **6535.2073** m³
